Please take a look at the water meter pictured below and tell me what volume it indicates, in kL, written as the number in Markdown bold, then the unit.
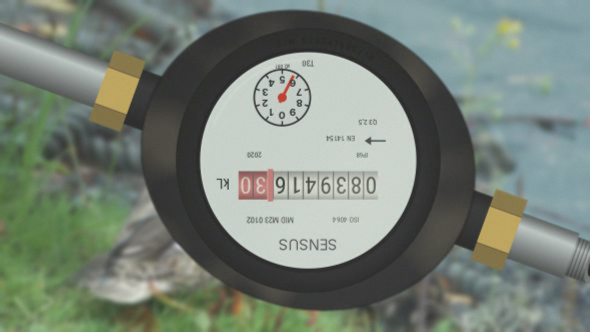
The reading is **839416.305** kL
